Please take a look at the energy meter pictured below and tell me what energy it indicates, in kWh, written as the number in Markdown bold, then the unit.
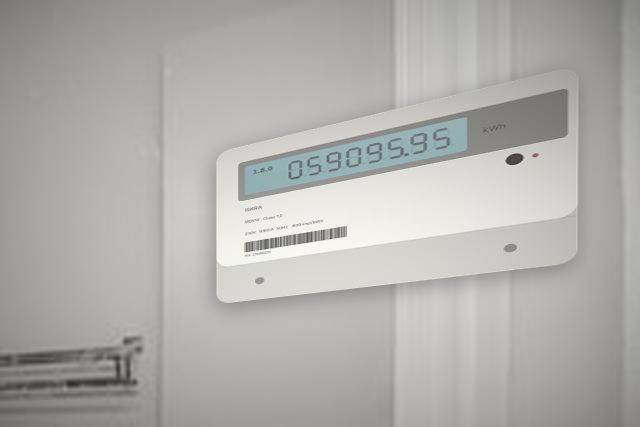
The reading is **59095.95** kWh
